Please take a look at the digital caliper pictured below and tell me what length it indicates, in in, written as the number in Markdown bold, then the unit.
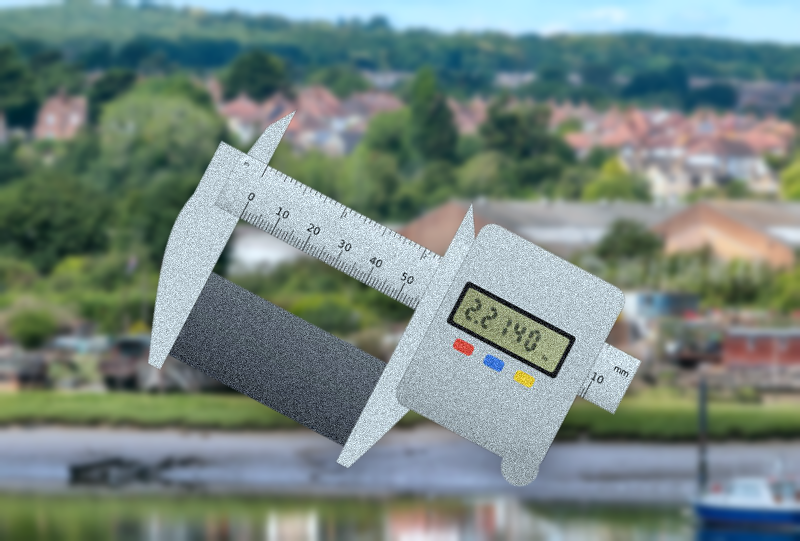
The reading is **2.2140** in
